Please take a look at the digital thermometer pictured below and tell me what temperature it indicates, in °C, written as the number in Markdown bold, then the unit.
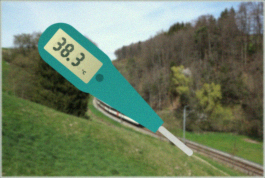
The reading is **38.3** °C
